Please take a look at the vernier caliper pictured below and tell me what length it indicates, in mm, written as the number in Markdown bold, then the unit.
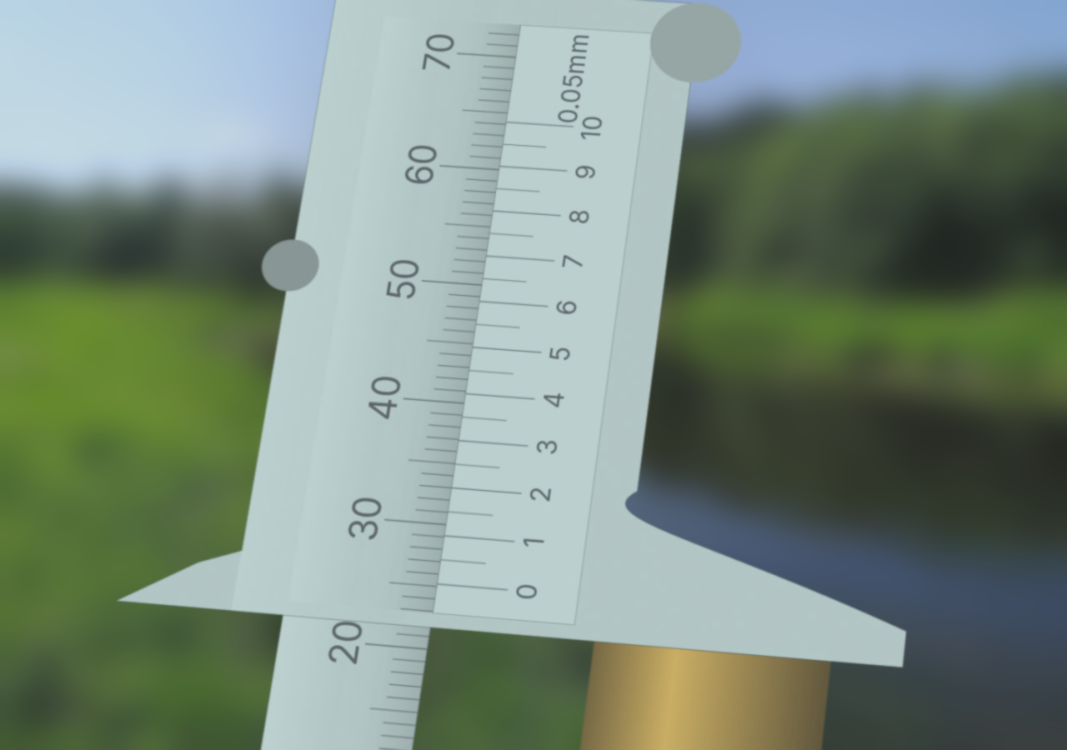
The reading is **25.2** mm
